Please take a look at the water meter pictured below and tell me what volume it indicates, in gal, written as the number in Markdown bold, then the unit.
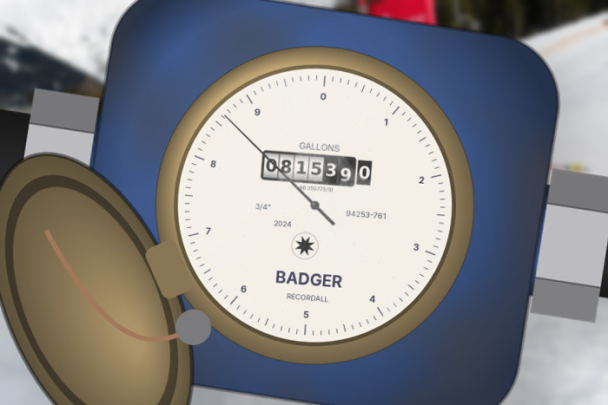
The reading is **815388.6** gal
